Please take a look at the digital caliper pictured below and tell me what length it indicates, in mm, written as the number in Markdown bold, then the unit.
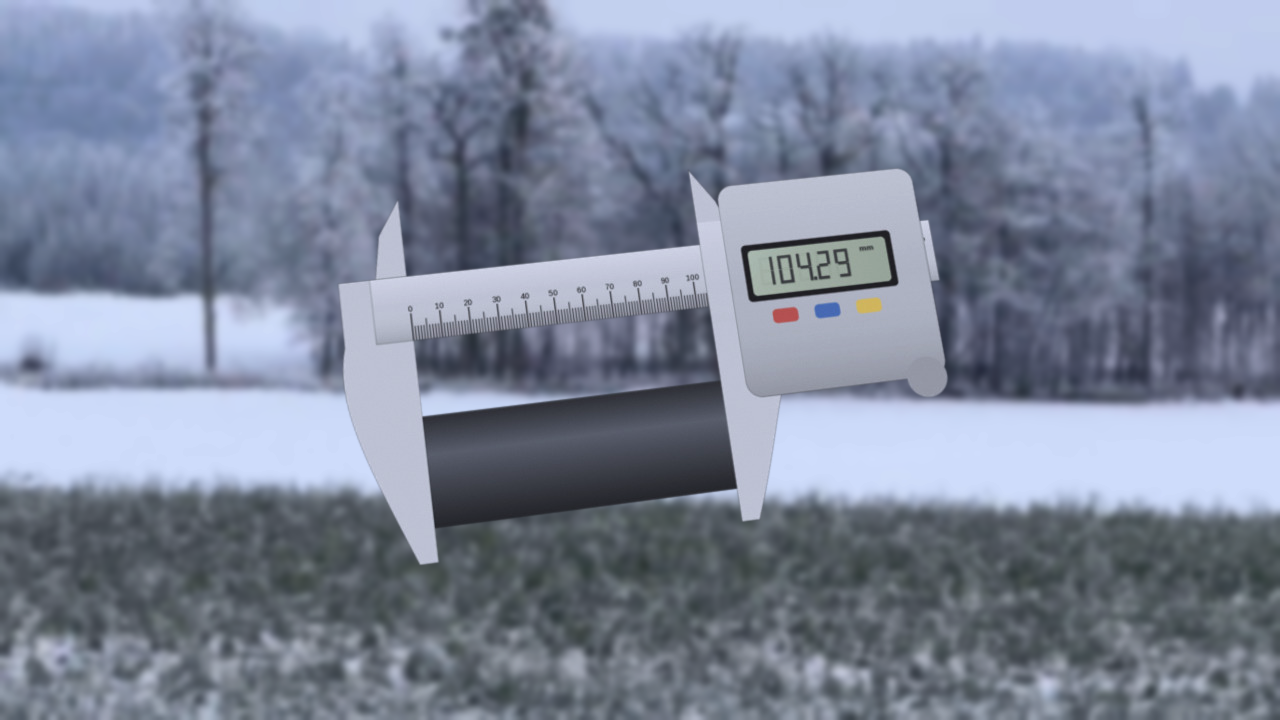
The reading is **104.29** mm
